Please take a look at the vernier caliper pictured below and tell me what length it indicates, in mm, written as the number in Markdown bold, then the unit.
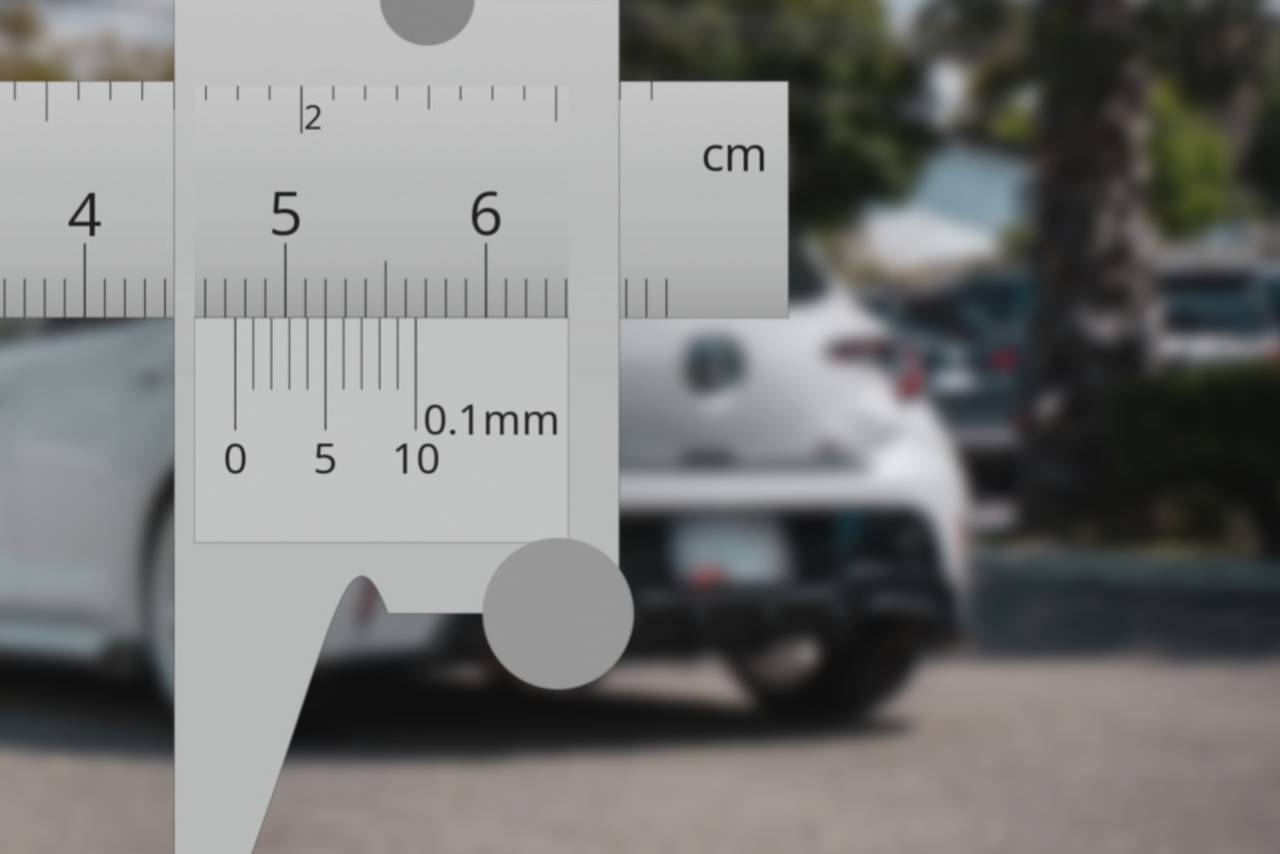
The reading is **47.5** mm
